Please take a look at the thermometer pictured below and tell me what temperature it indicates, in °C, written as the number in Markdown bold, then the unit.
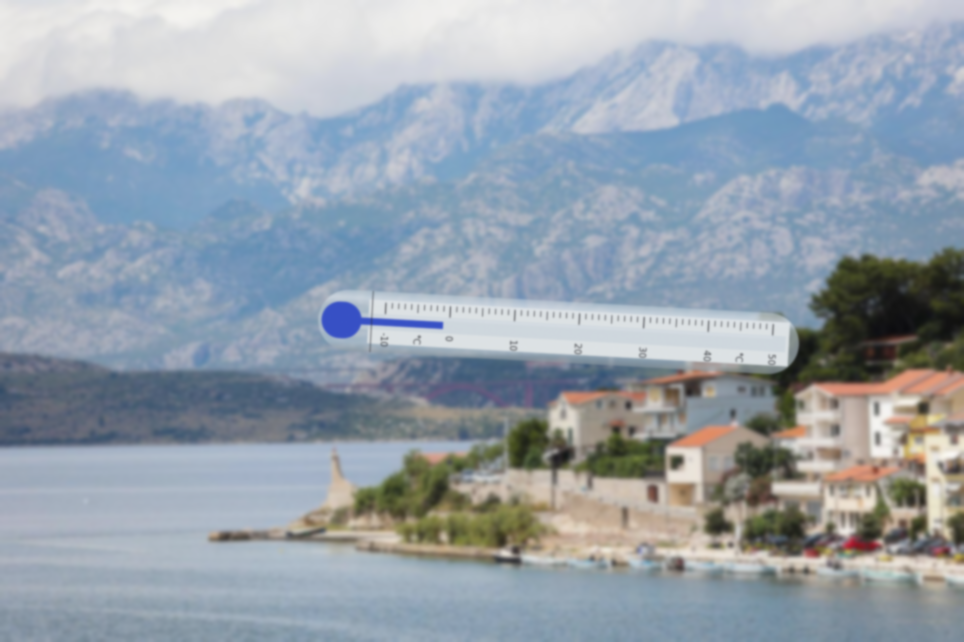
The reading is **-1** °C
